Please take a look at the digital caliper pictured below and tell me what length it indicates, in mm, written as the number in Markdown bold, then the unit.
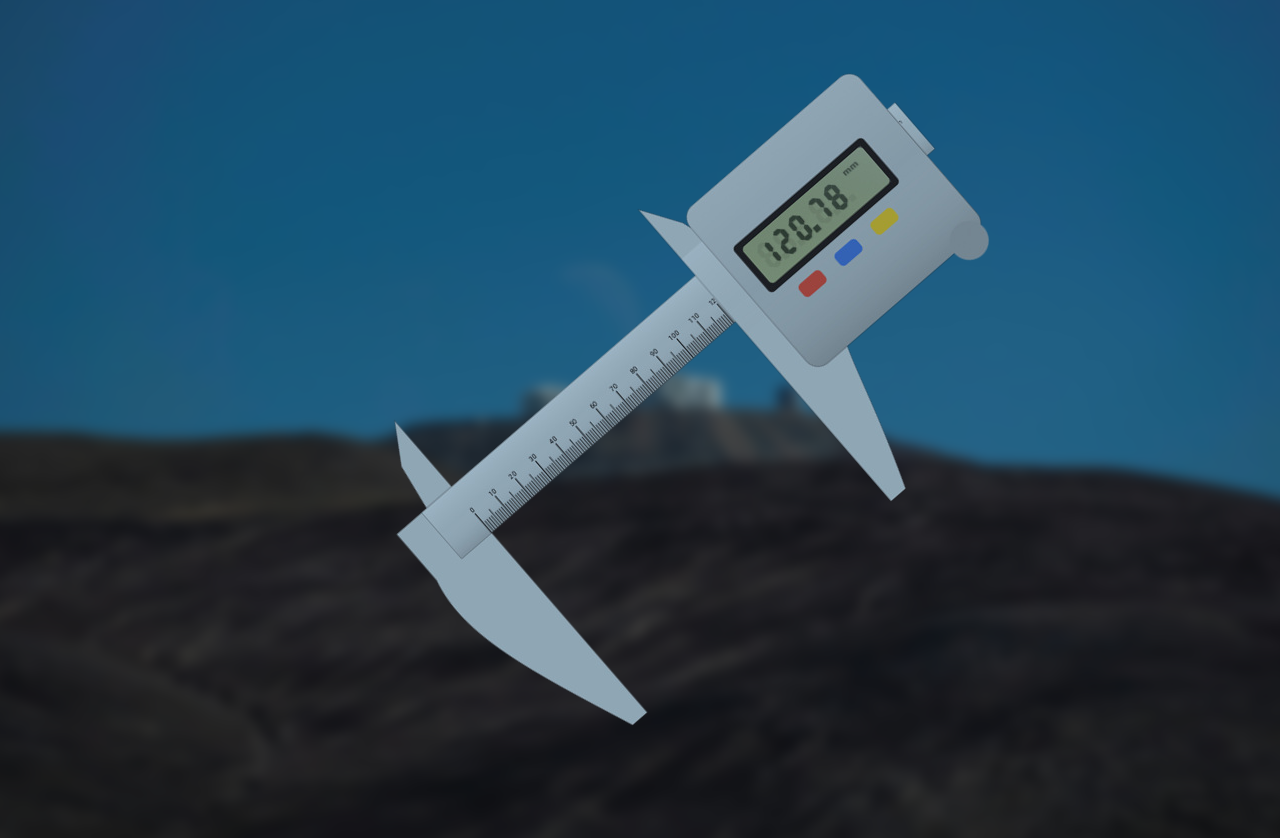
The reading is **120.78** mm
